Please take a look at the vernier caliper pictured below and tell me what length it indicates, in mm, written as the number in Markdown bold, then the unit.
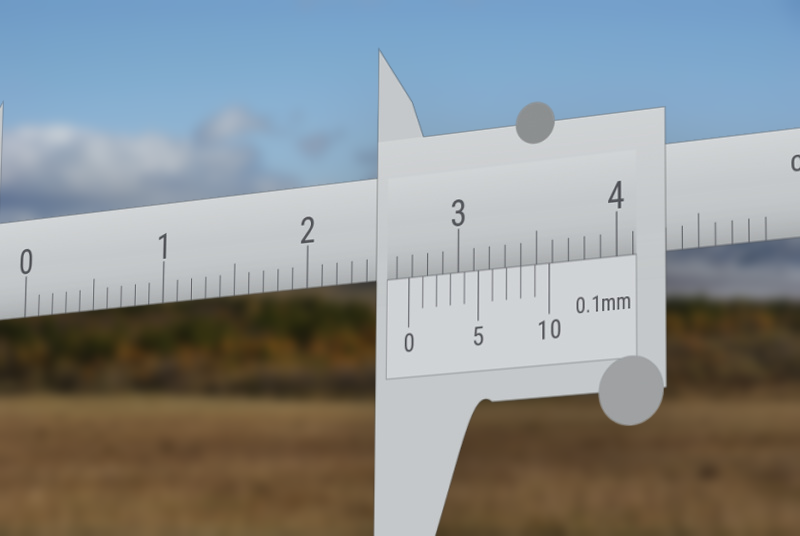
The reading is **26.8** mm
